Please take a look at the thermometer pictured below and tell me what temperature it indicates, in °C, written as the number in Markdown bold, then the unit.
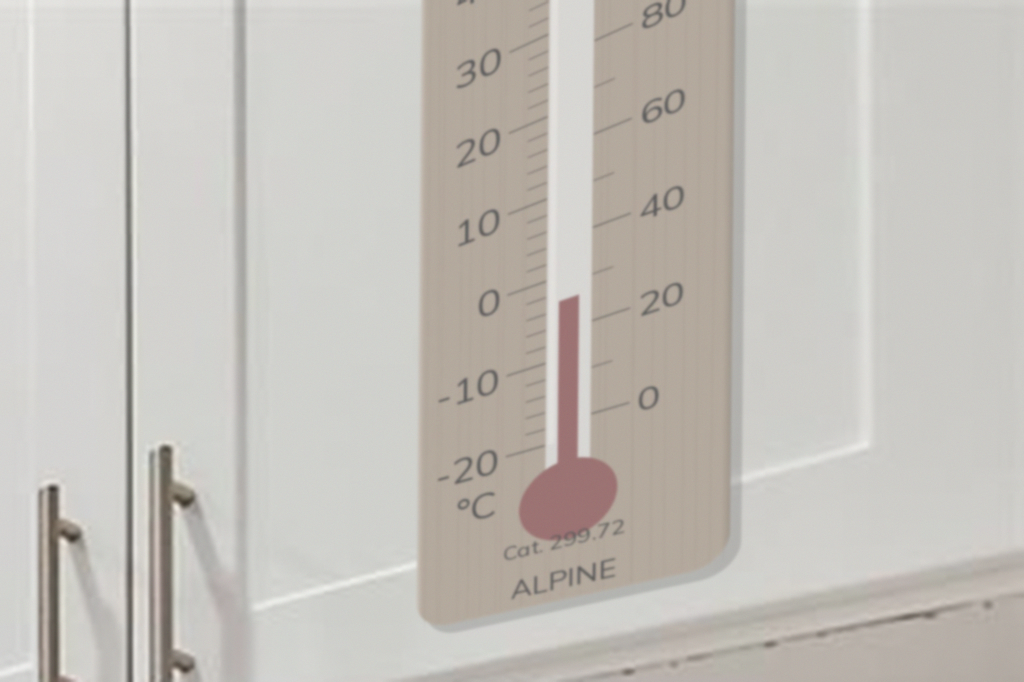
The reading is **-3** °C
